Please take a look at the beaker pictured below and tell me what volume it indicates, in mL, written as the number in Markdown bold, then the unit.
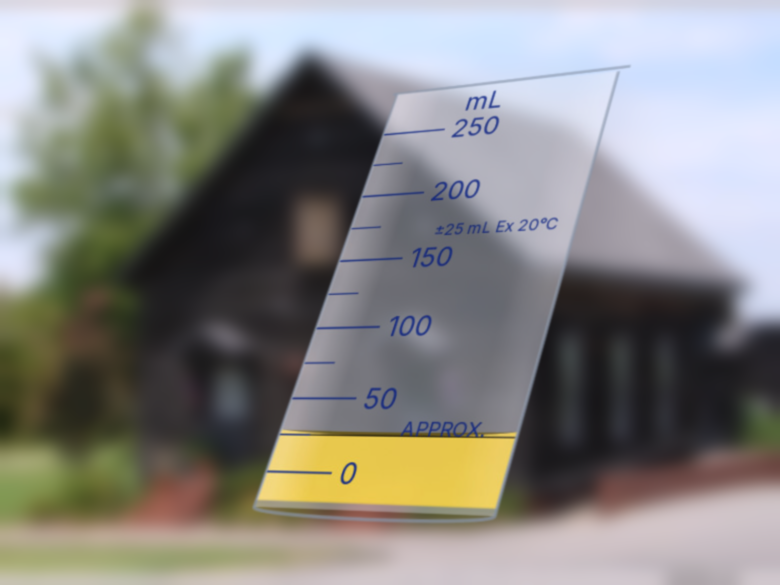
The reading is **25** mL
